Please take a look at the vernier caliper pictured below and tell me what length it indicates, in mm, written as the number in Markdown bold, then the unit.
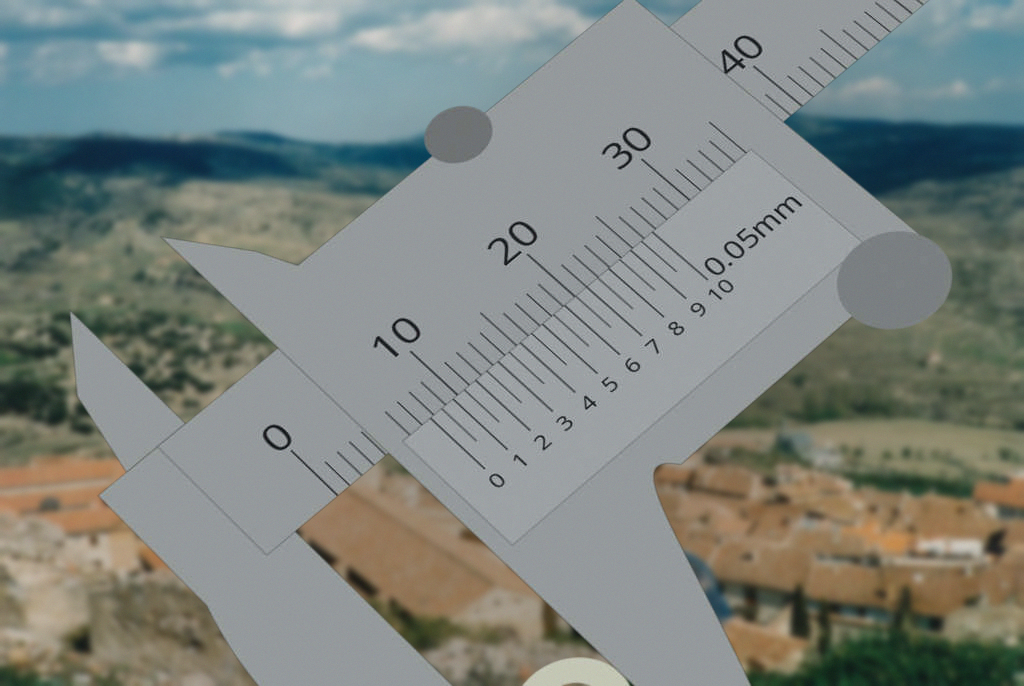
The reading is **7.7** mm
